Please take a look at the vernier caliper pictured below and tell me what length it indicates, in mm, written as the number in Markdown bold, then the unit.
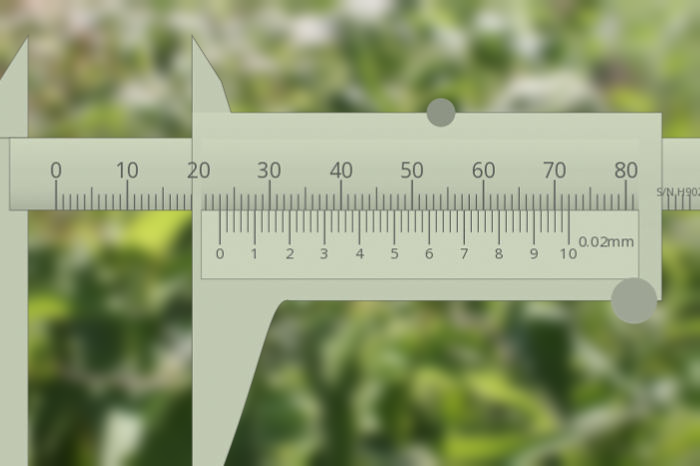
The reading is **23.0** mm
